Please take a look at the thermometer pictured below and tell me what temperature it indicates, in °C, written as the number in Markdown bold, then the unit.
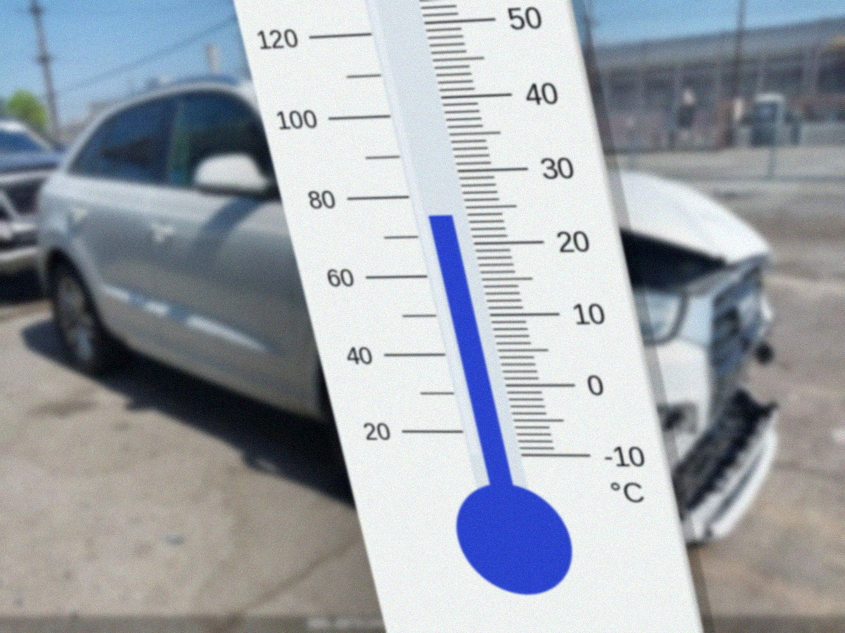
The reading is **24** °C
